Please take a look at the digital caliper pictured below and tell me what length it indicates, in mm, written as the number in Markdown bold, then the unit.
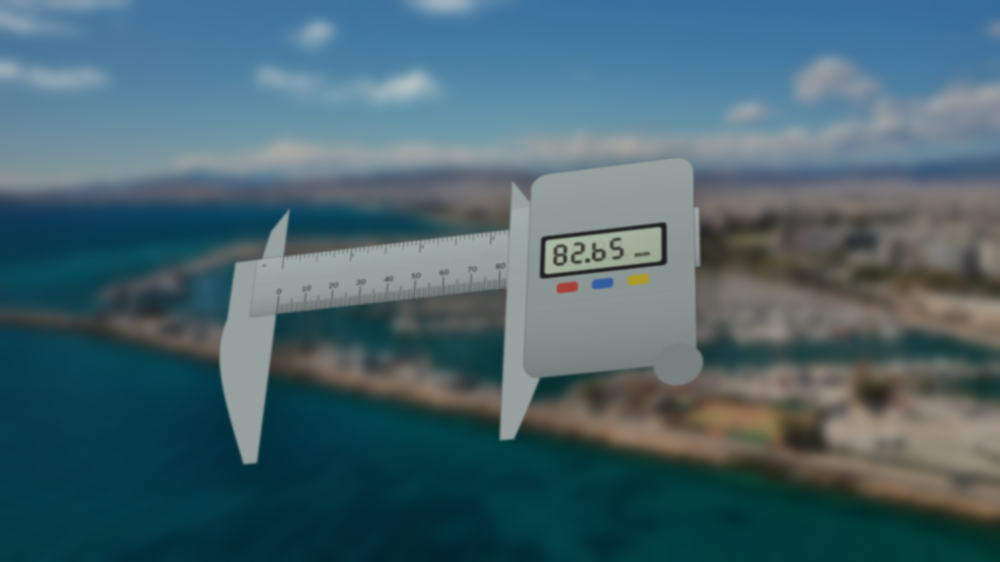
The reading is **82.65** mm
